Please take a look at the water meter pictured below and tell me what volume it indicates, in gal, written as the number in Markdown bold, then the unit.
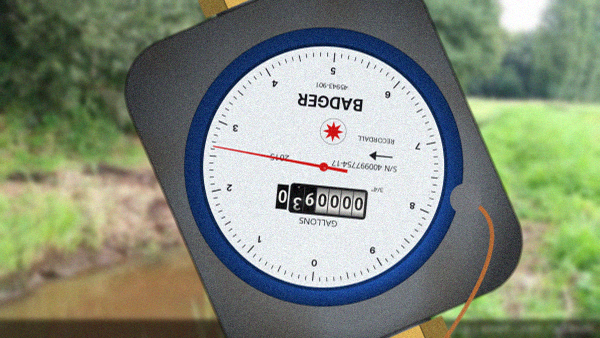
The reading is **932.6** gal
